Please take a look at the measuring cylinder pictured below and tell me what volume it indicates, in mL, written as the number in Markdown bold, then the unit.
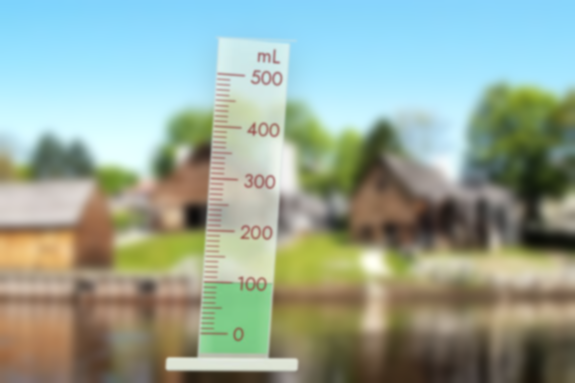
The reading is **100** mL
